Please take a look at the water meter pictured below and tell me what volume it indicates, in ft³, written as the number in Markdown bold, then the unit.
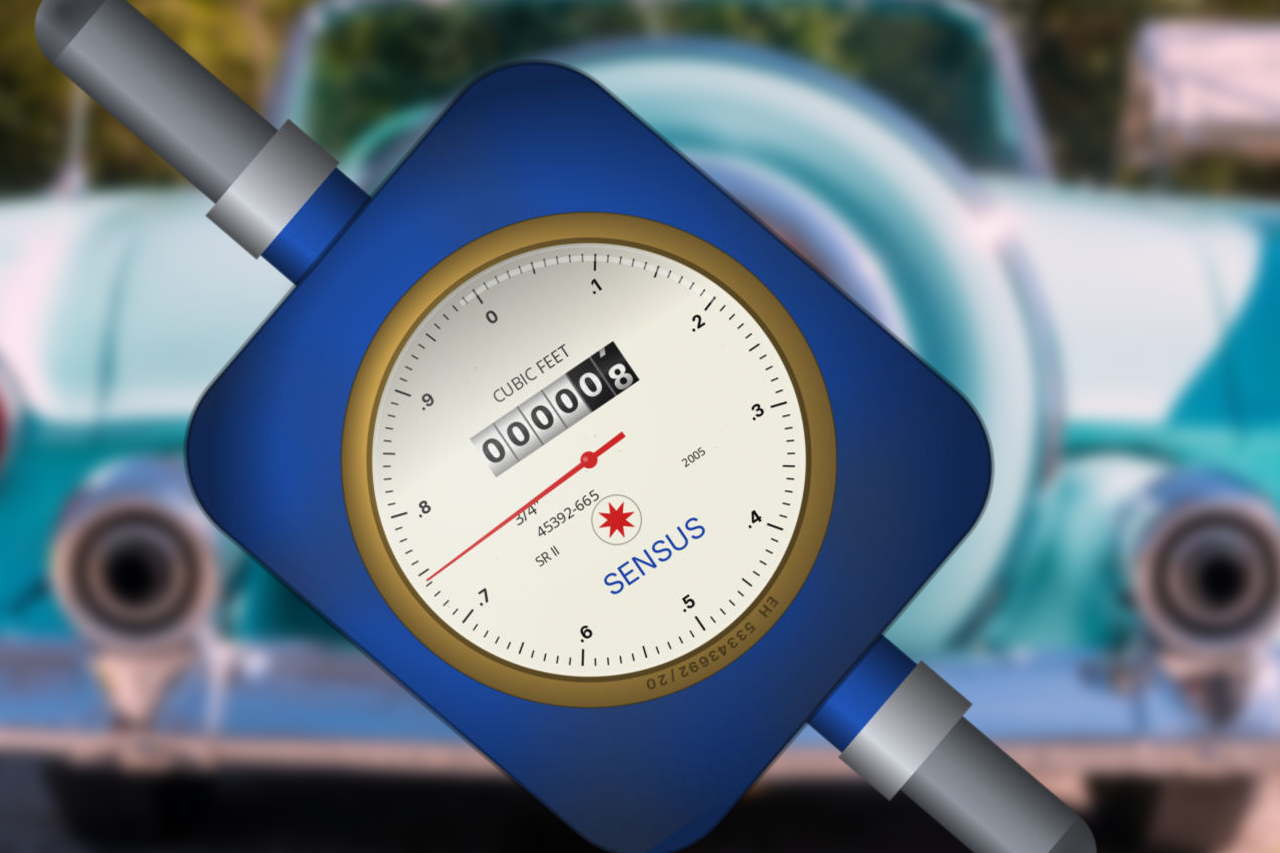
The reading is **7.74** ft³
